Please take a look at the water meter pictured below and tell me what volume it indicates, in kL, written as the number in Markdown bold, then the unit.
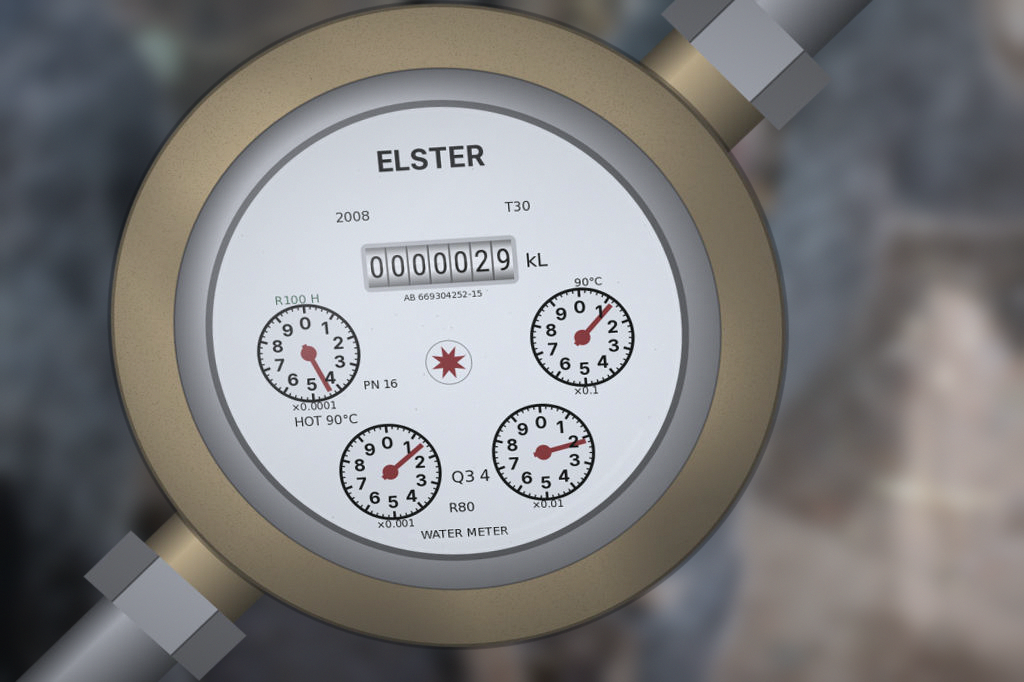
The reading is **29.1214** kL
